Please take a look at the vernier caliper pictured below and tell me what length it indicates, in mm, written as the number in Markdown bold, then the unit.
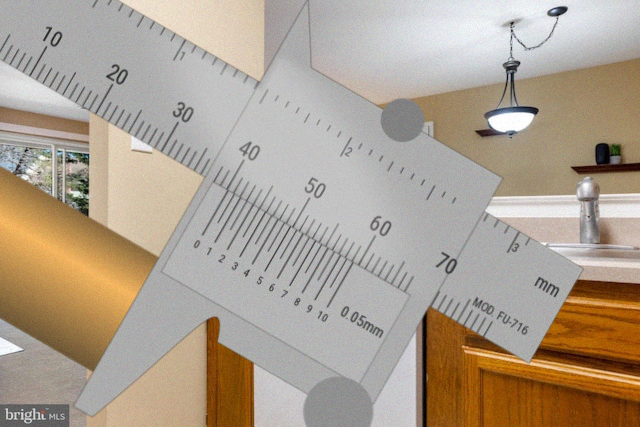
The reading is **40.2** mm
